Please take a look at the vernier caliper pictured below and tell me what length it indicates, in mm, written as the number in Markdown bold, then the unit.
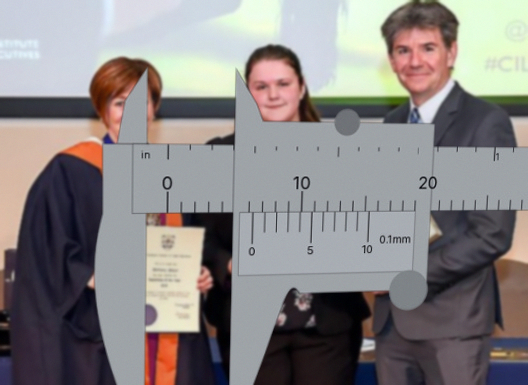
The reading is **6.3** mm
